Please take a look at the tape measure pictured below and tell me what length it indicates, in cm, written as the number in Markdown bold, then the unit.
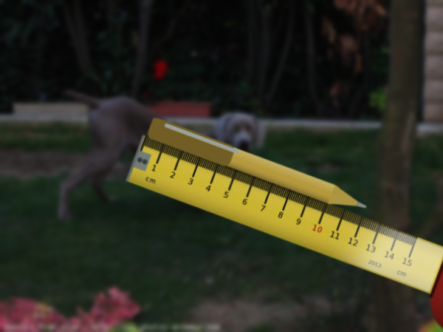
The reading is **12** cm
